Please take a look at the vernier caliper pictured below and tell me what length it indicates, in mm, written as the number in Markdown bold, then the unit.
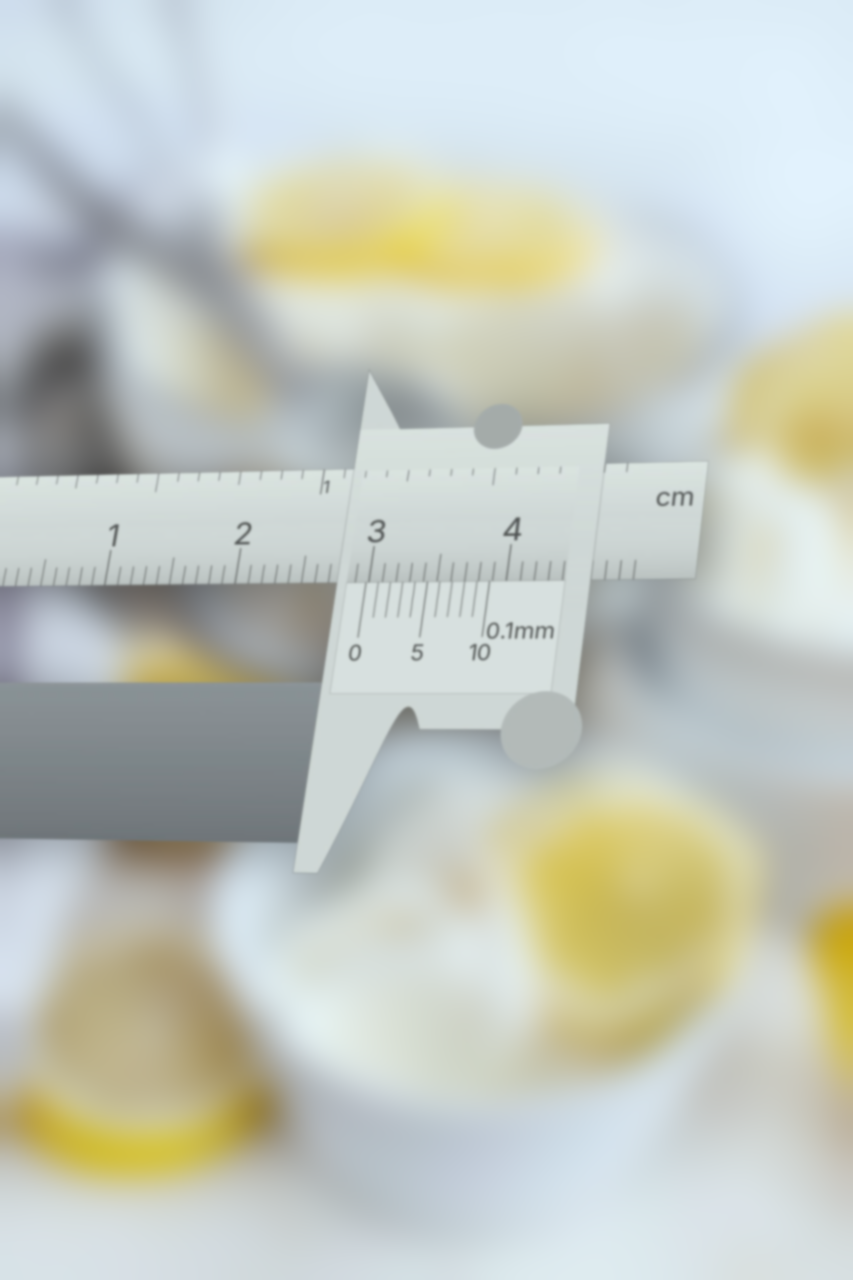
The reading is **29.8** mm
